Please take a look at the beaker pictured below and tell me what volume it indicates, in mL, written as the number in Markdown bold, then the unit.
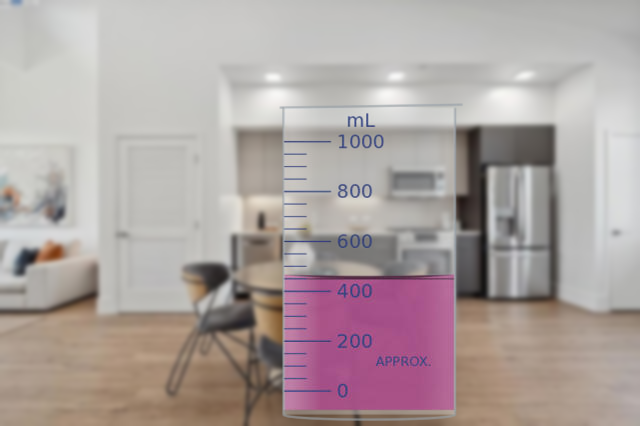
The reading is **450** mL
